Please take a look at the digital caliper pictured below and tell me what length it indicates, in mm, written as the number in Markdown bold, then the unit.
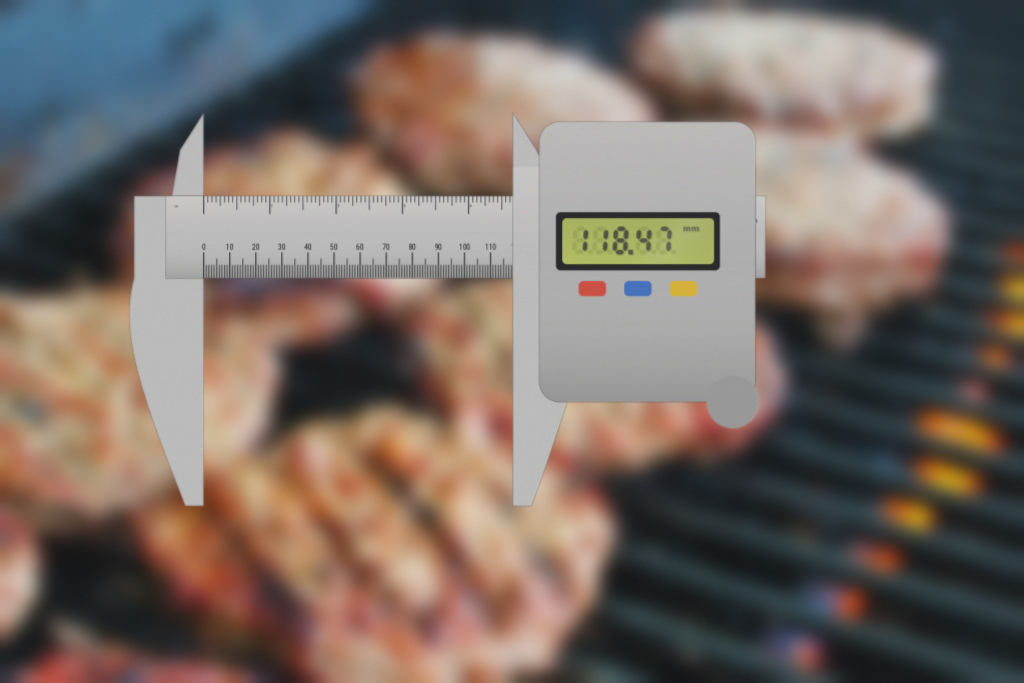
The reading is **118.47** mm
